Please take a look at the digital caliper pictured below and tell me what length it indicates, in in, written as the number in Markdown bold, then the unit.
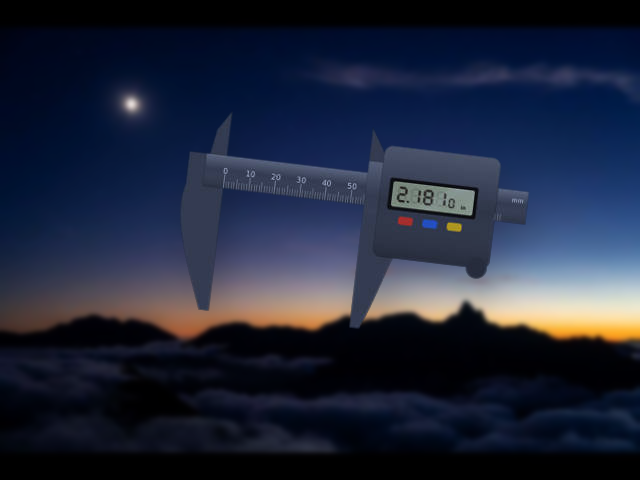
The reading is **2.1810** in
